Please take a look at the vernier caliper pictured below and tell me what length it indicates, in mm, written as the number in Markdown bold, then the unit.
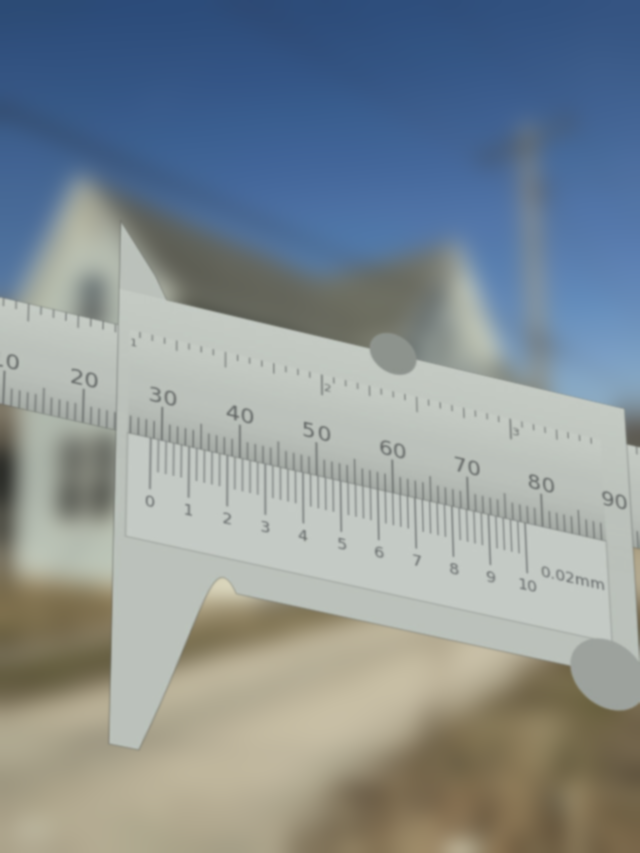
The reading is **28.6** mm
